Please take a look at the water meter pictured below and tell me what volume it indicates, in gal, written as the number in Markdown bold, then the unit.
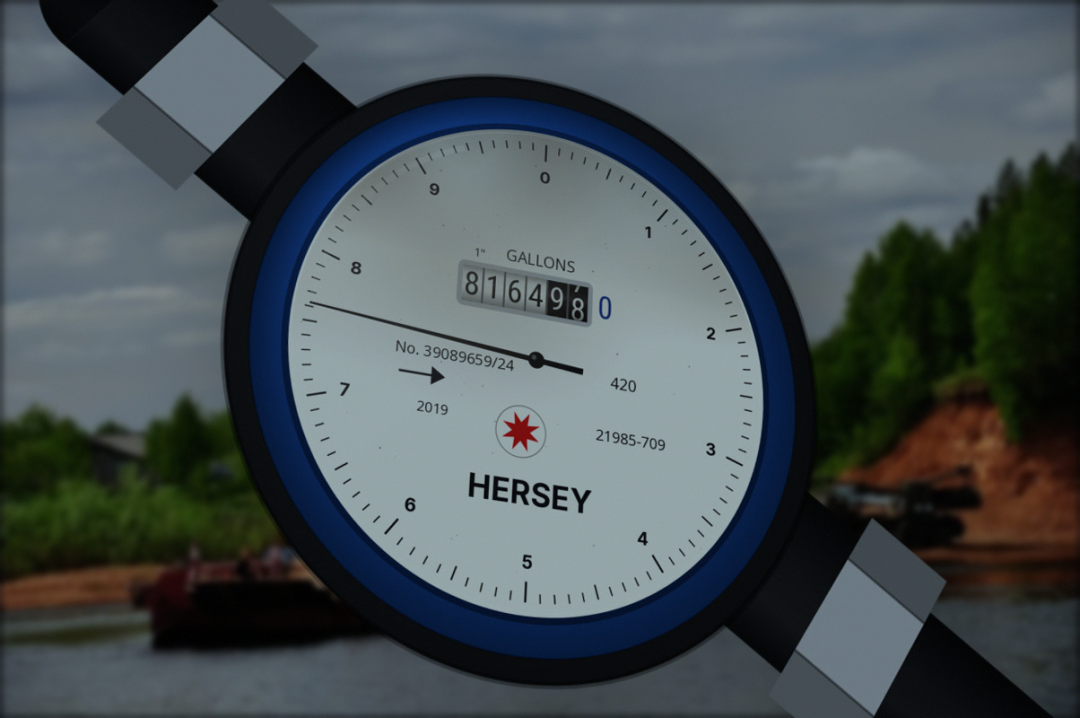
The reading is **8164977.6** gal
